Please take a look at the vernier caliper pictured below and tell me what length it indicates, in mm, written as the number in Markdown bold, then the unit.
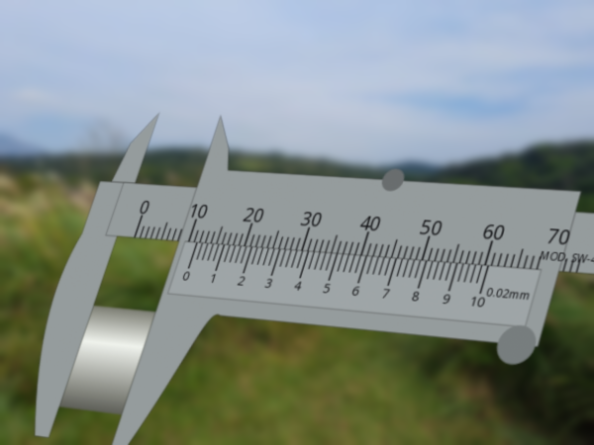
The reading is **11.5** mm
